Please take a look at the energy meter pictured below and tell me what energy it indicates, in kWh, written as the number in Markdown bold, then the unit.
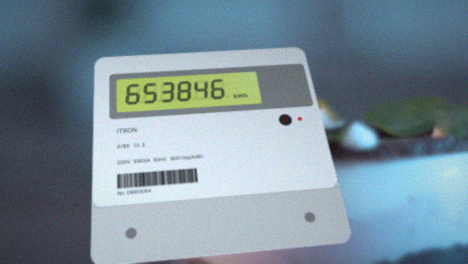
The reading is **653846** kWh
